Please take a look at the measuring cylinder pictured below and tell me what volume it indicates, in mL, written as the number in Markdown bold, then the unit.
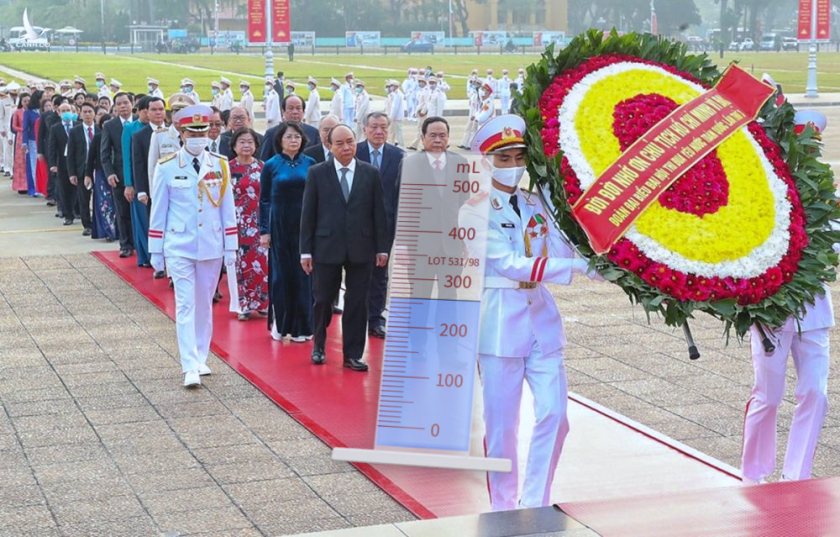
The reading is **260** mL
